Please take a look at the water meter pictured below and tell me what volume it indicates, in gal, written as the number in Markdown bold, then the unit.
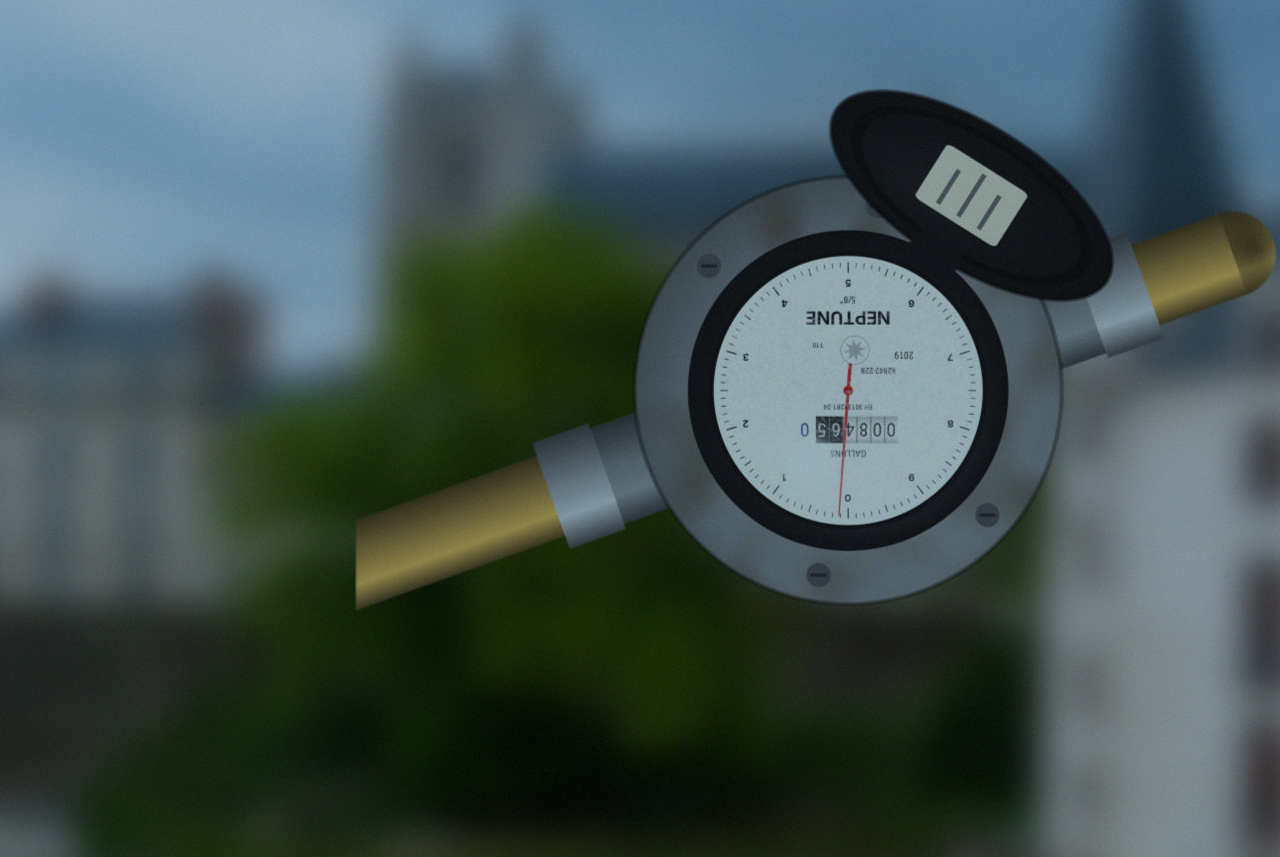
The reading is **84650.1** gal
